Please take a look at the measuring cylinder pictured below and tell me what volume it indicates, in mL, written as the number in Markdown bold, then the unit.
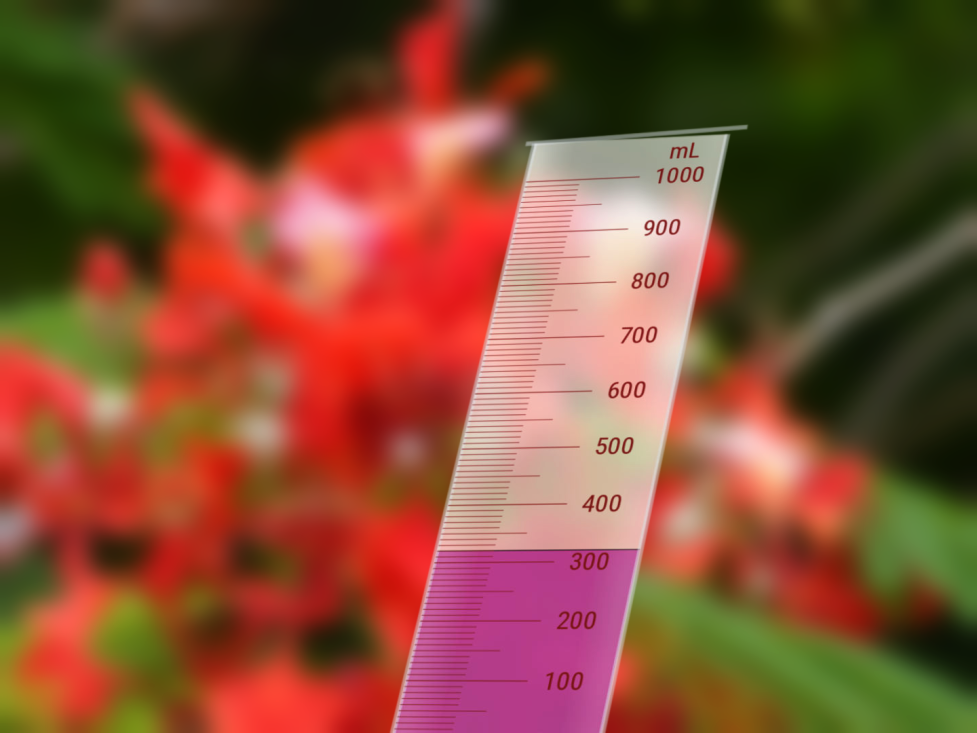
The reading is **320** mL
